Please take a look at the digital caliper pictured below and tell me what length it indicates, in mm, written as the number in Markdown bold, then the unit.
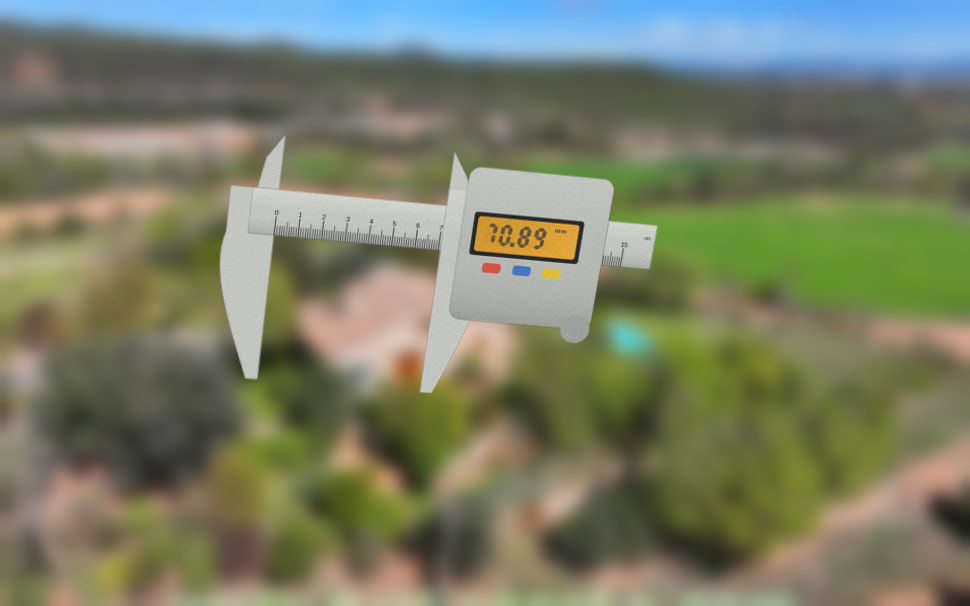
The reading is **70.89** mm
